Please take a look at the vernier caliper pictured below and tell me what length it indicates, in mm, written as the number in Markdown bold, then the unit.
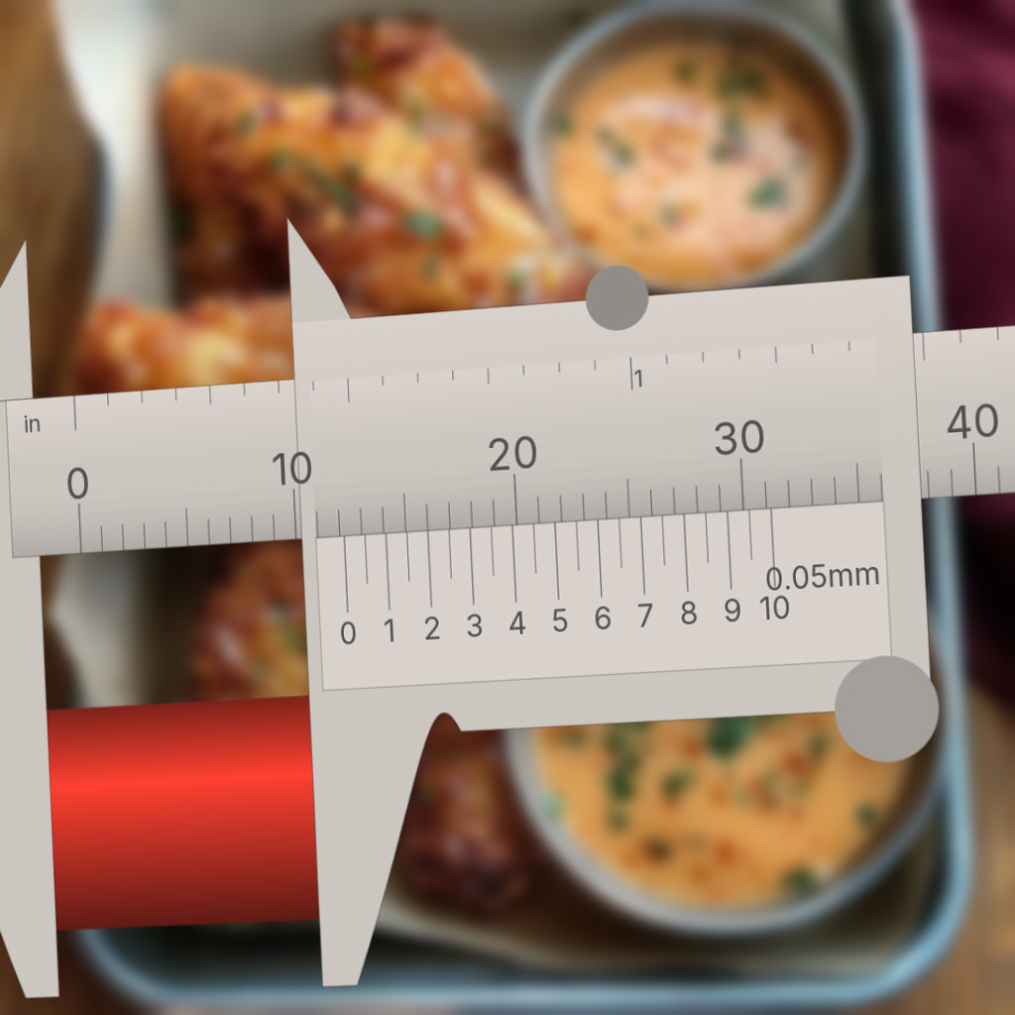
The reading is **12.20** mm
